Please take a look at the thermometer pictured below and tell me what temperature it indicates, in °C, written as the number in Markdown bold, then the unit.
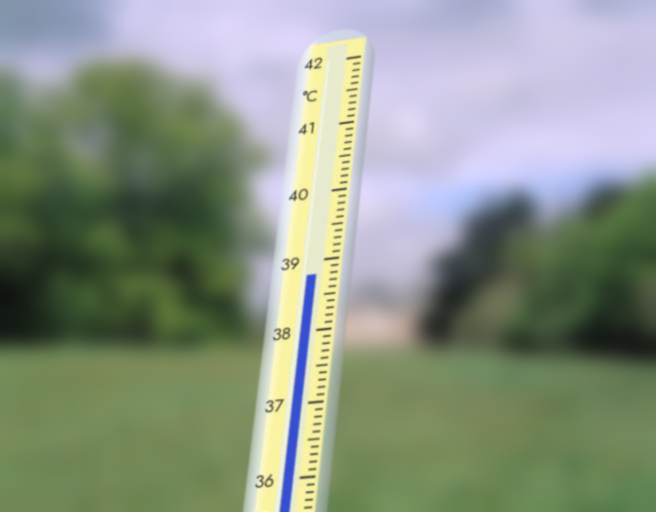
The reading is **38.8** °C
